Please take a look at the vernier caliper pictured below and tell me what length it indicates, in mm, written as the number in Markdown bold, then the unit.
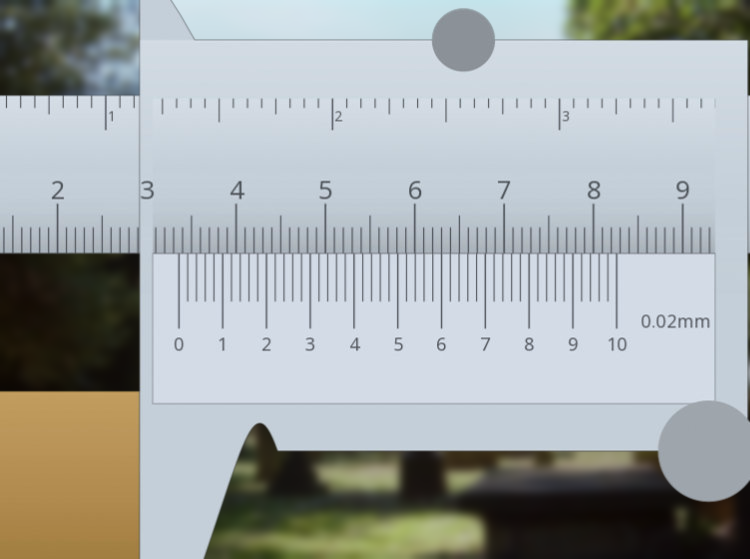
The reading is **33.6** mm
